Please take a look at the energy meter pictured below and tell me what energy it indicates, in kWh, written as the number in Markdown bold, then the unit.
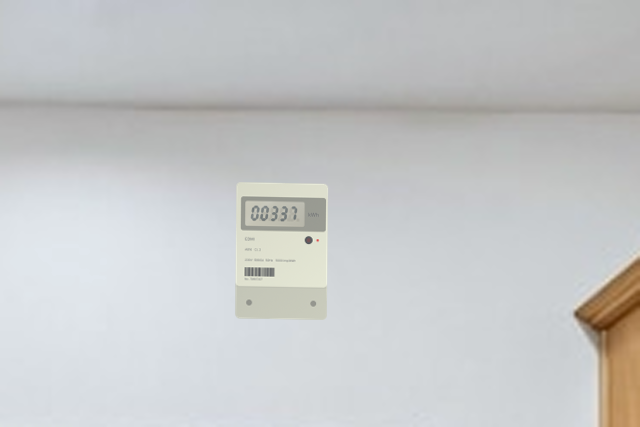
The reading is **337** kWh
